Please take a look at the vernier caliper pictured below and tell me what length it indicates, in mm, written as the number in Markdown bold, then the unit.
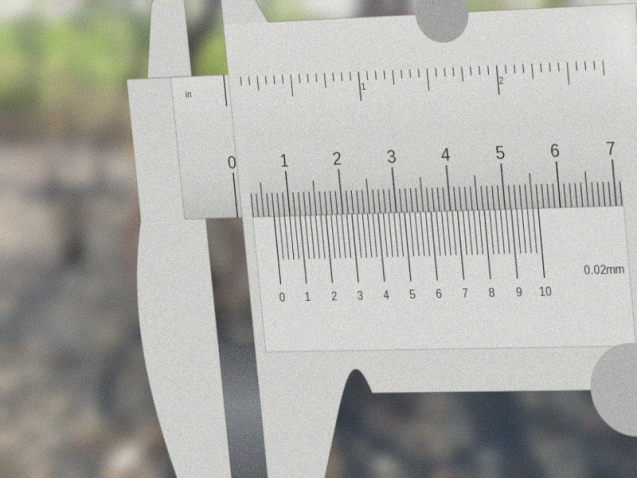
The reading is **7.0** mm
